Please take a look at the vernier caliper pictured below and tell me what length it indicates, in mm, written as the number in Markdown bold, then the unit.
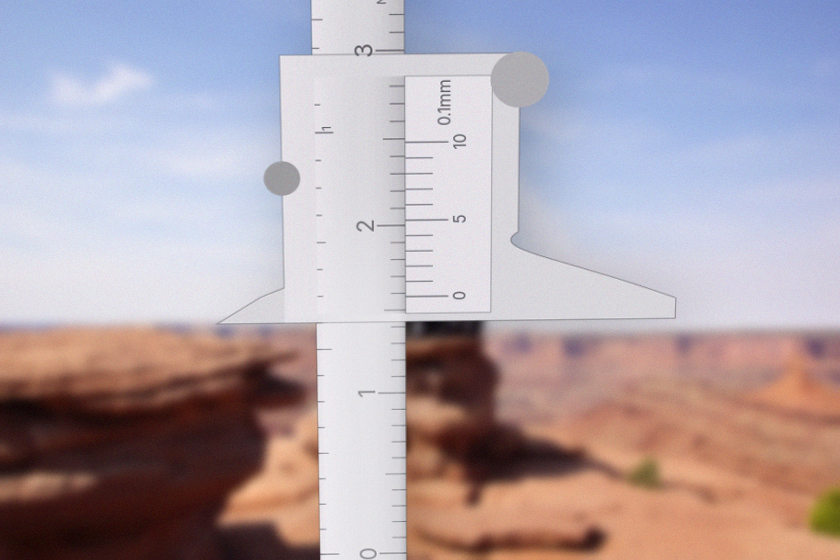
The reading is **15.8** mm
